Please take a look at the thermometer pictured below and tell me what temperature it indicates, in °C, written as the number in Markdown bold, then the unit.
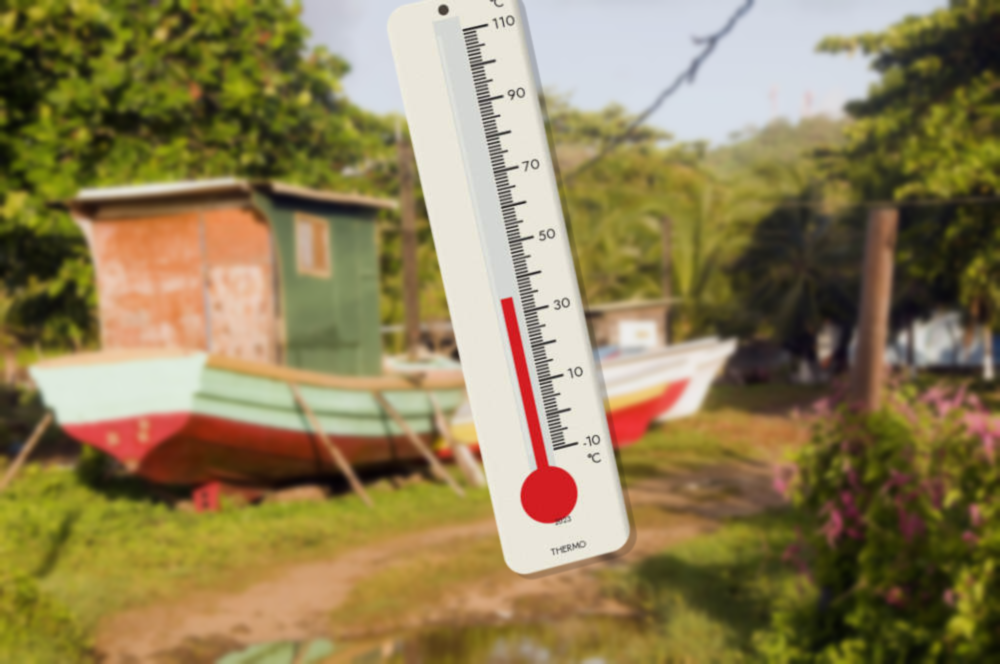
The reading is **35** °C
